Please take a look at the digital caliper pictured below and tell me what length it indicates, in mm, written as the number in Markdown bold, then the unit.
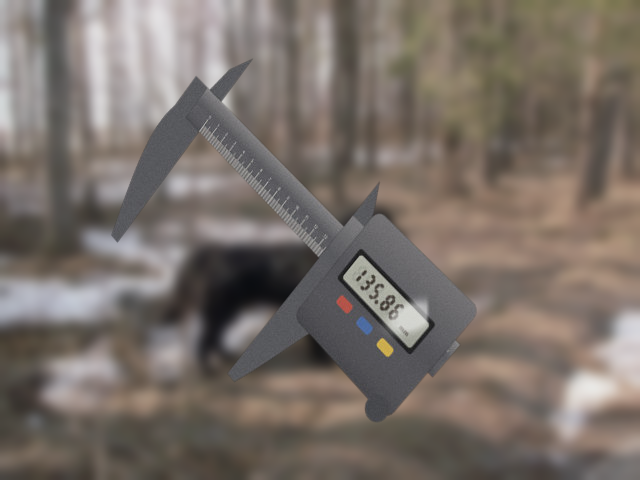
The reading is **135.86** mm
